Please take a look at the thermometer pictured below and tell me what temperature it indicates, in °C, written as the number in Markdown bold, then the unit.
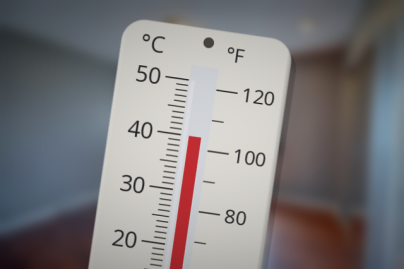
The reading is **40** °C
